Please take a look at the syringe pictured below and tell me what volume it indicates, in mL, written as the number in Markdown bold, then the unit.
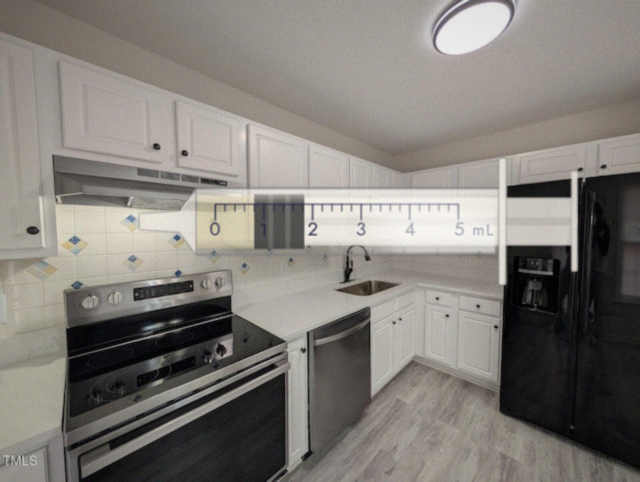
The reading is **0.8** mL
